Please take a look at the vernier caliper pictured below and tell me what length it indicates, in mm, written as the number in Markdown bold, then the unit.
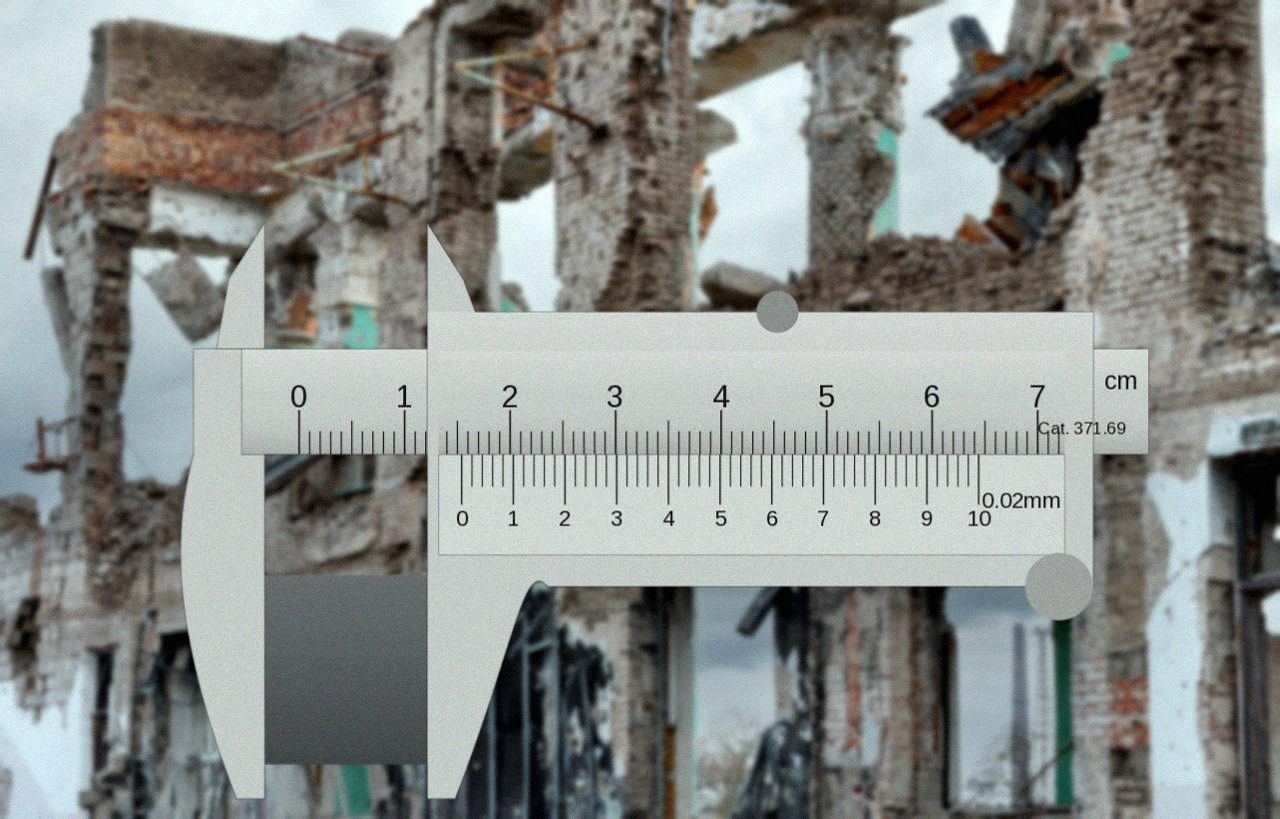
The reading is **15.4** mm
